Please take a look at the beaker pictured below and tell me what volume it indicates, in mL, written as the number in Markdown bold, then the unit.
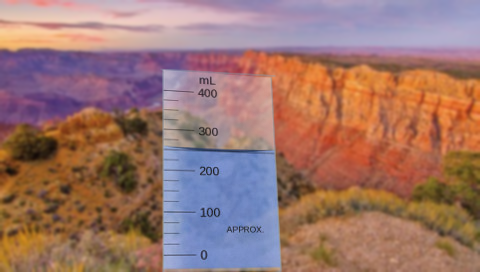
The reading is **250** mL
